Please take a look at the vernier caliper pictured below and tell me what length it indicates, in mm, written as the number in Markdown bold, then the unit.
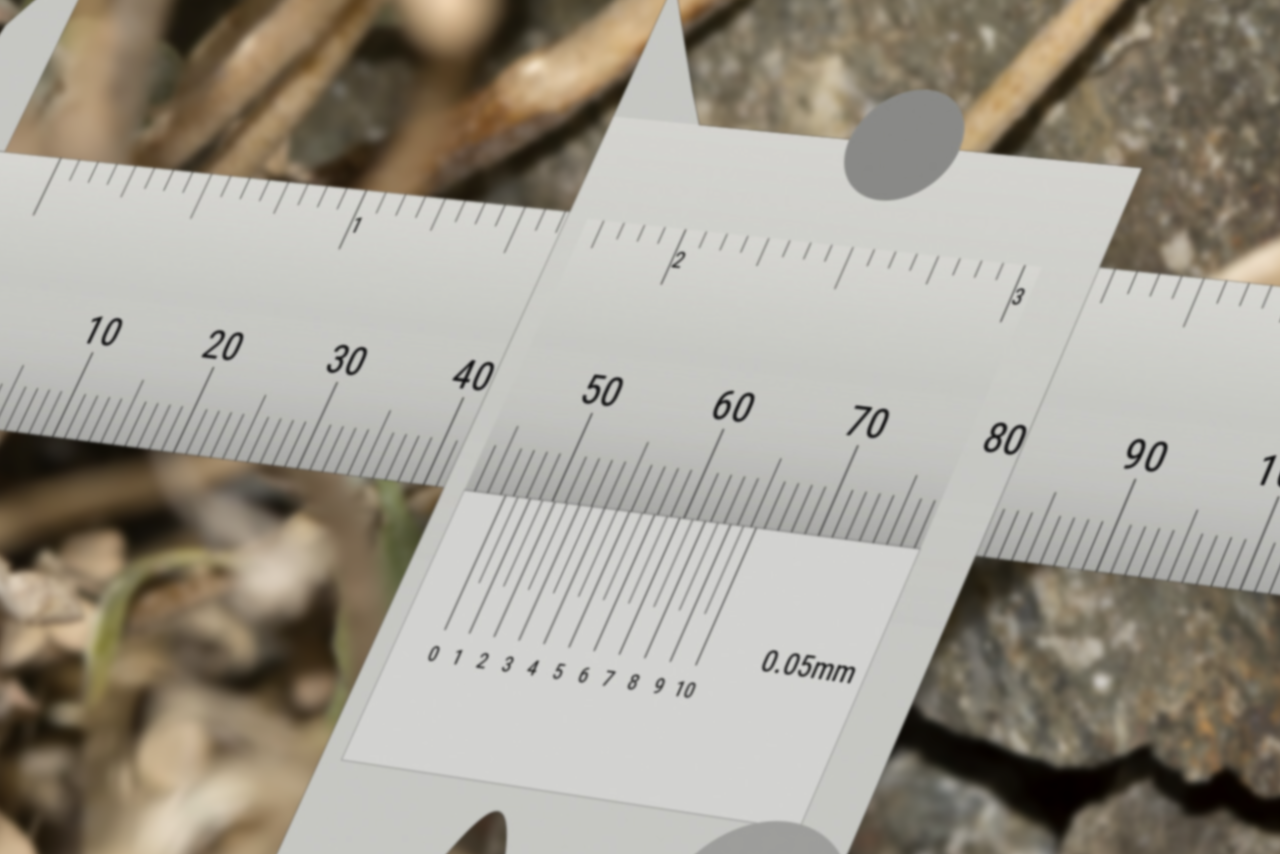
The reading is **46.4** mm
